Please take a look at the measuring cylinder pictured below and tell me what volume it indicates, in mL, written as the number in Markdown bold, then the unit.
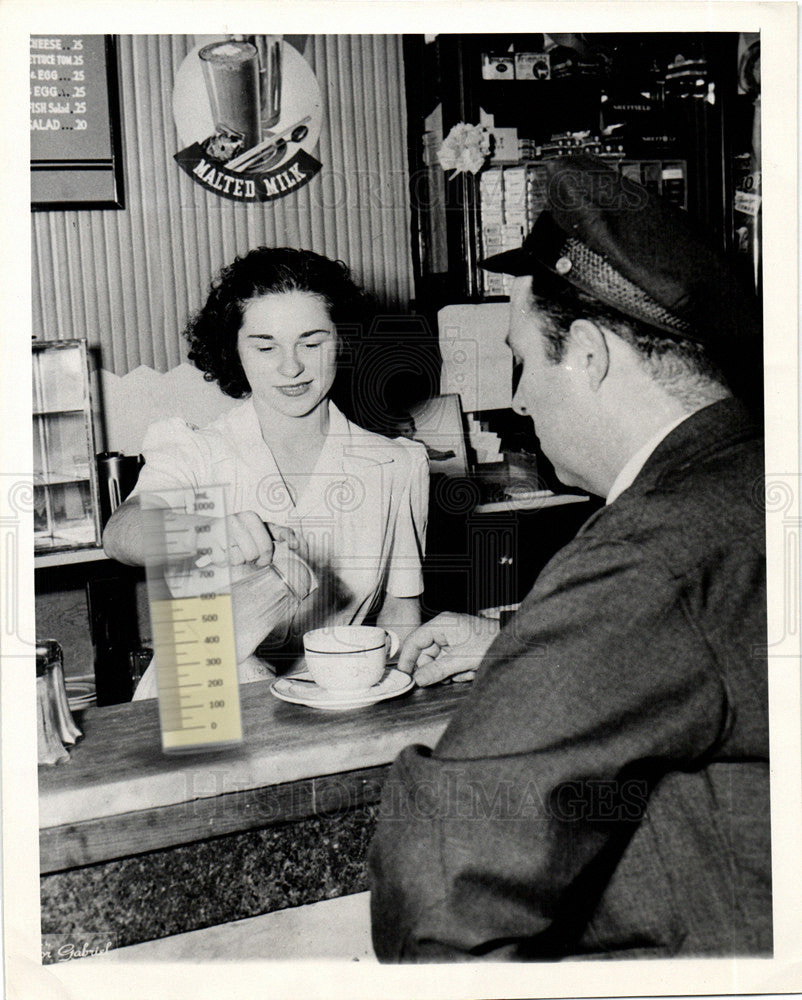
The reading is **600** mL
